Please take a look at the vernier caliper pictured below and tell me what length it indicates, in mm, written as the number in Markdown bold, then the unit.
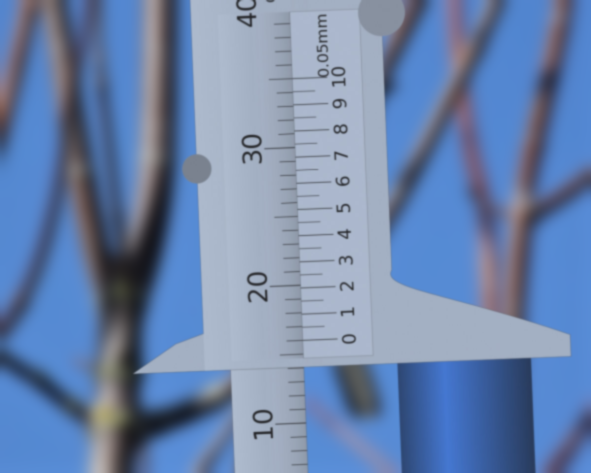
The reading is **16.0** mm
